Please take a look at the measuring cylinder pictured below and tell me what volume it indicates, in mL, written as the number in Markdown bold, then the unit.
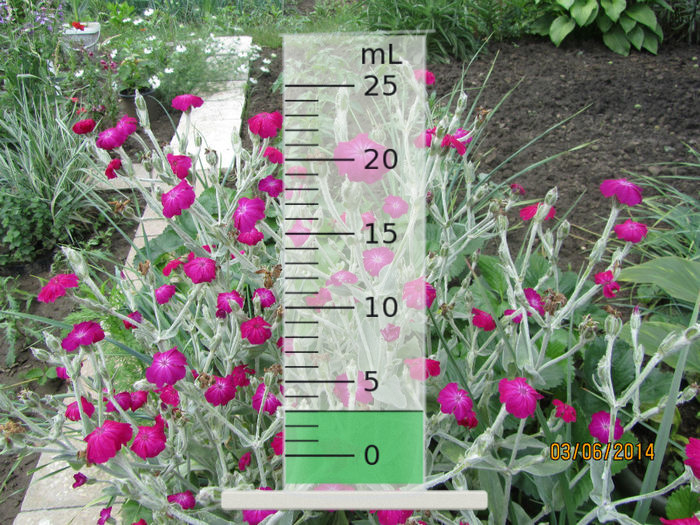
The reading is **3** mL
